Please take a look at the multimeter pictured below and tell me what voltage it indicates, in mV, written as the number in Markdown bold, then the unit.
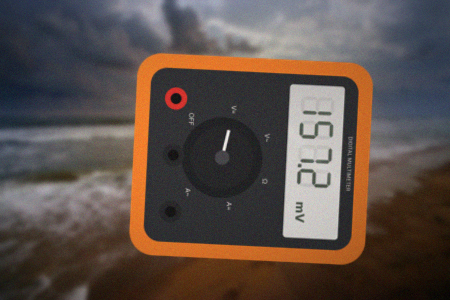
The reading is **157.2** mV
